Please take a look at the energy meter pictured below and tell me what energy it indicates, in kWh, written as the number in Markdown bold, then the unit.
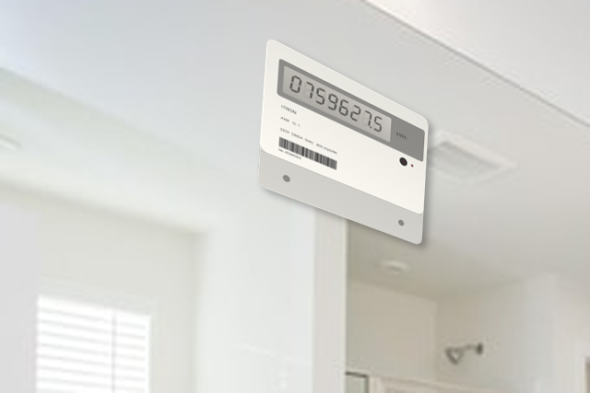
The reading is **759627.5** kWh
